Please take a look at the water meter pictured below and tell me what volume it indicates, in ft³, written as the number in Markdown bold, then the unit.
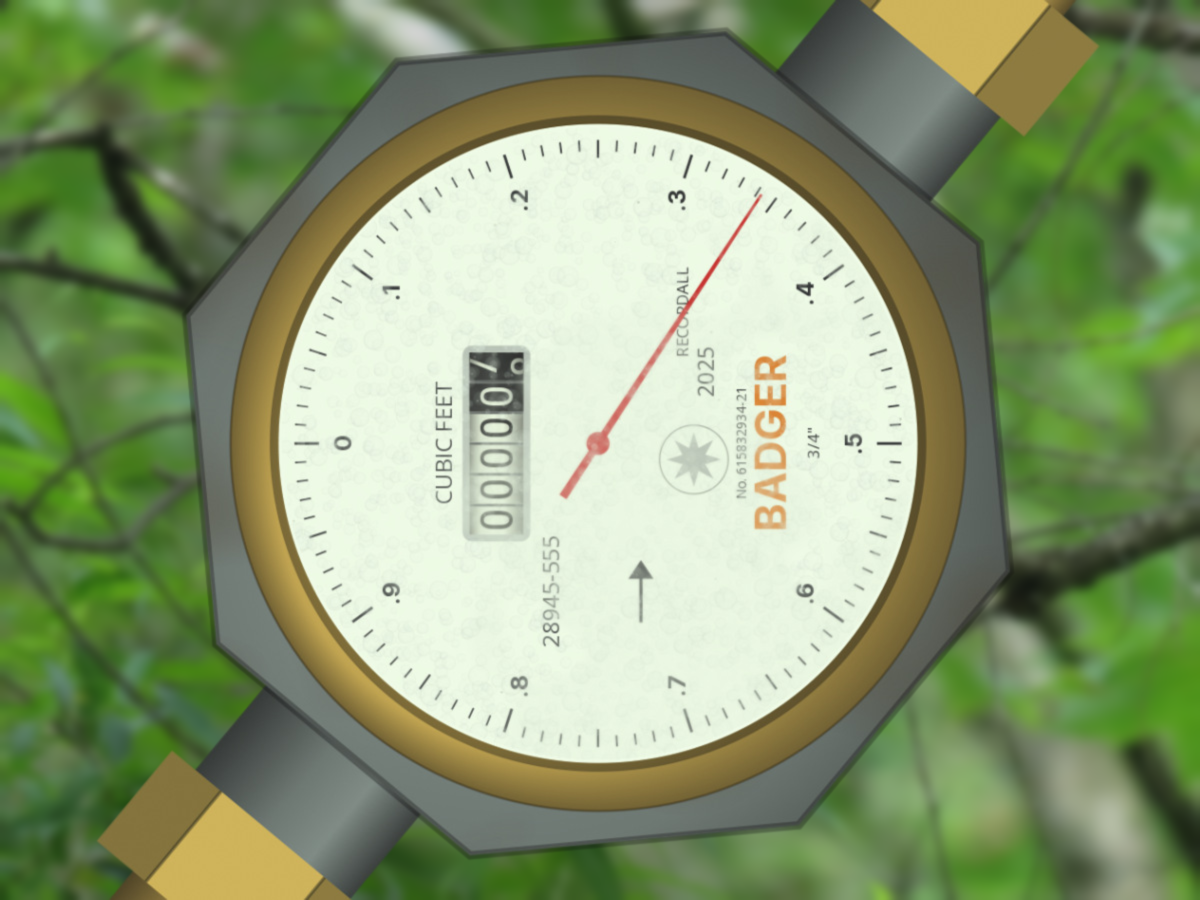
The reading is **7.34** ft³
